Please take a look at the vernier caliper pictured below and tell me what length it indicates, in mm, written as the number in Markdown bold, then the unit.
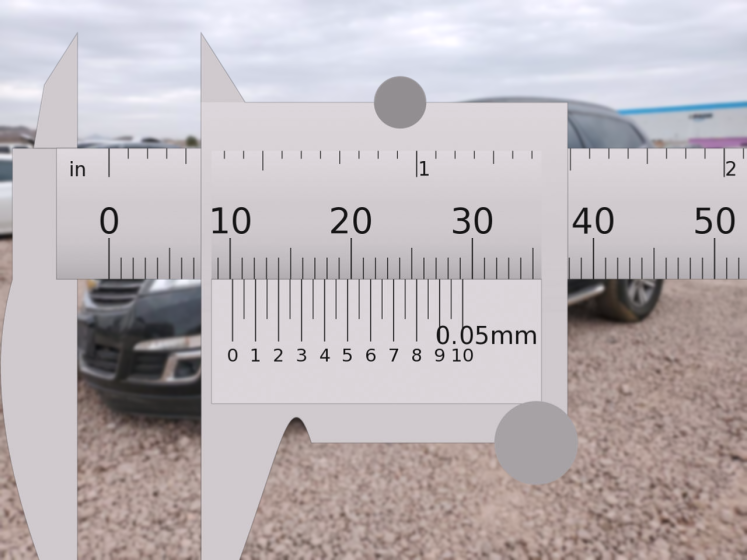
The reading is **10.2** mm
